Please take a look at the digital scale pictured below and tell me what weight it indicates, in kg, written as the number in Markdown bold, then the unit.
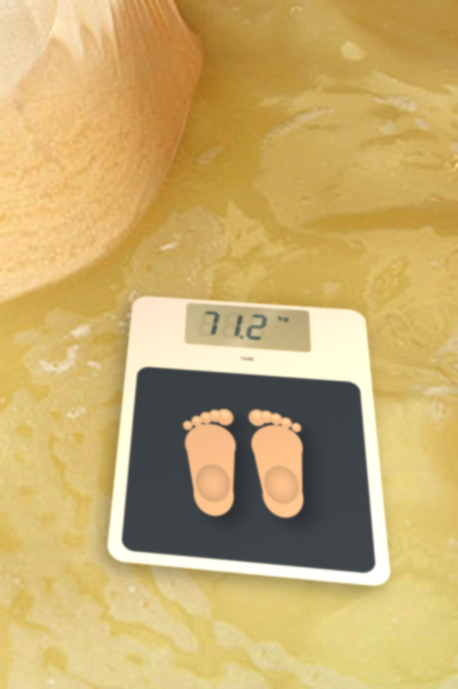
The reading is **71.2** kg
